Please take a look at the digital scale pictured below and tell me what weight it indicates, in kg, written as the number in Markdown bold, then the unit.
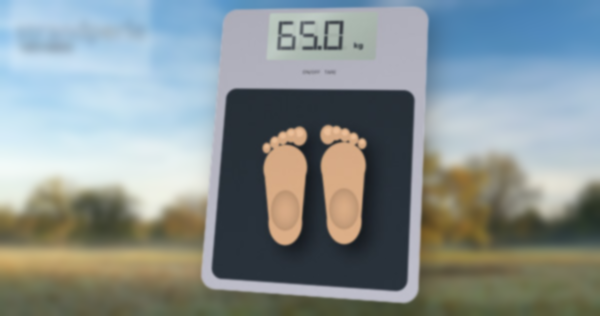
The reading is **65.0** kg
